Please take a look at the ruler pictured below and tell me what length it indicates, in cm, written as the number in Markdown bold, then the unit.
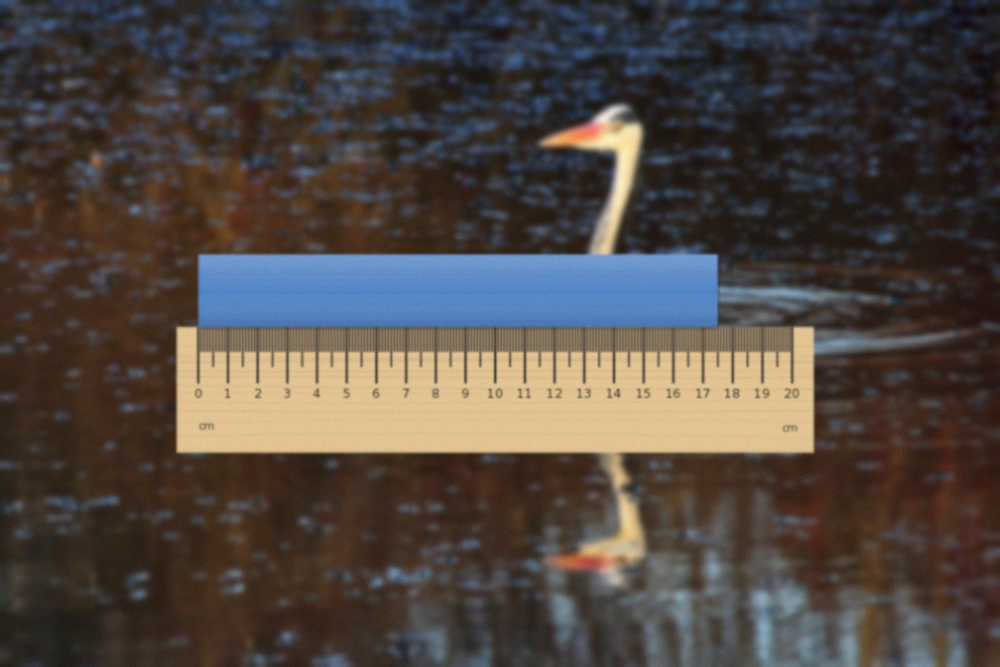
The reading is **17.5** cm
